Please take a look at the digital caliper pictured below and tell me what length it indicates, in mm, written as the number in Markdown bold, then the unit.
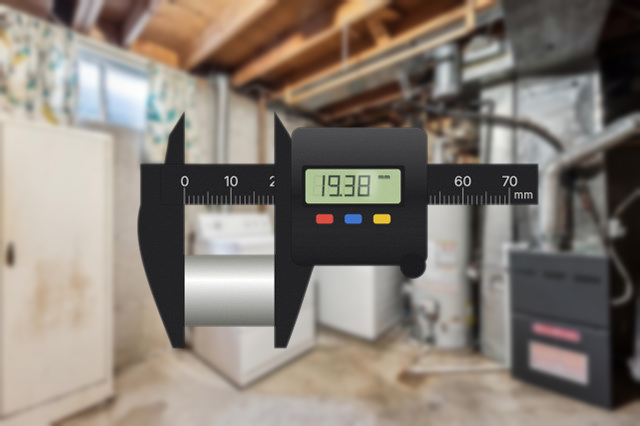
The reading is **19.38** mm
